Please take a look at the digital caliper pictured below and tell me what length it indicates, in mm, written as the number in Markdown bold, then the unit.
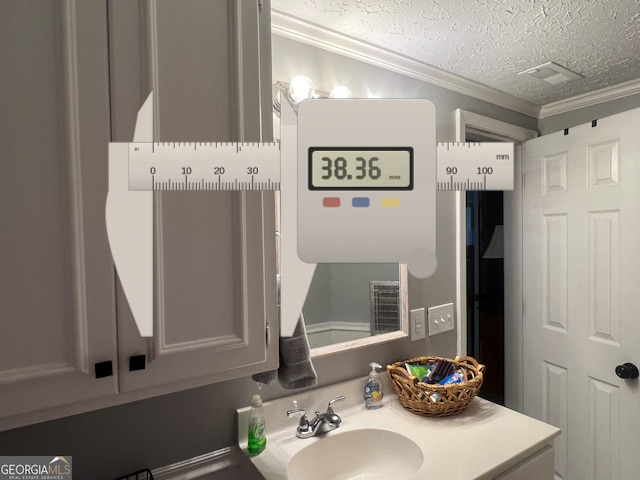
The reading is **38.36** mm
